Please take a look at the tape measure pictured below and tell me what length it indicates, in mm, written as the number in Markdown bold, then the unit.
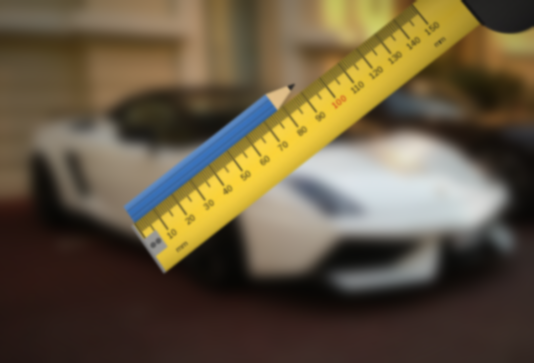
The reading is **90** mm
